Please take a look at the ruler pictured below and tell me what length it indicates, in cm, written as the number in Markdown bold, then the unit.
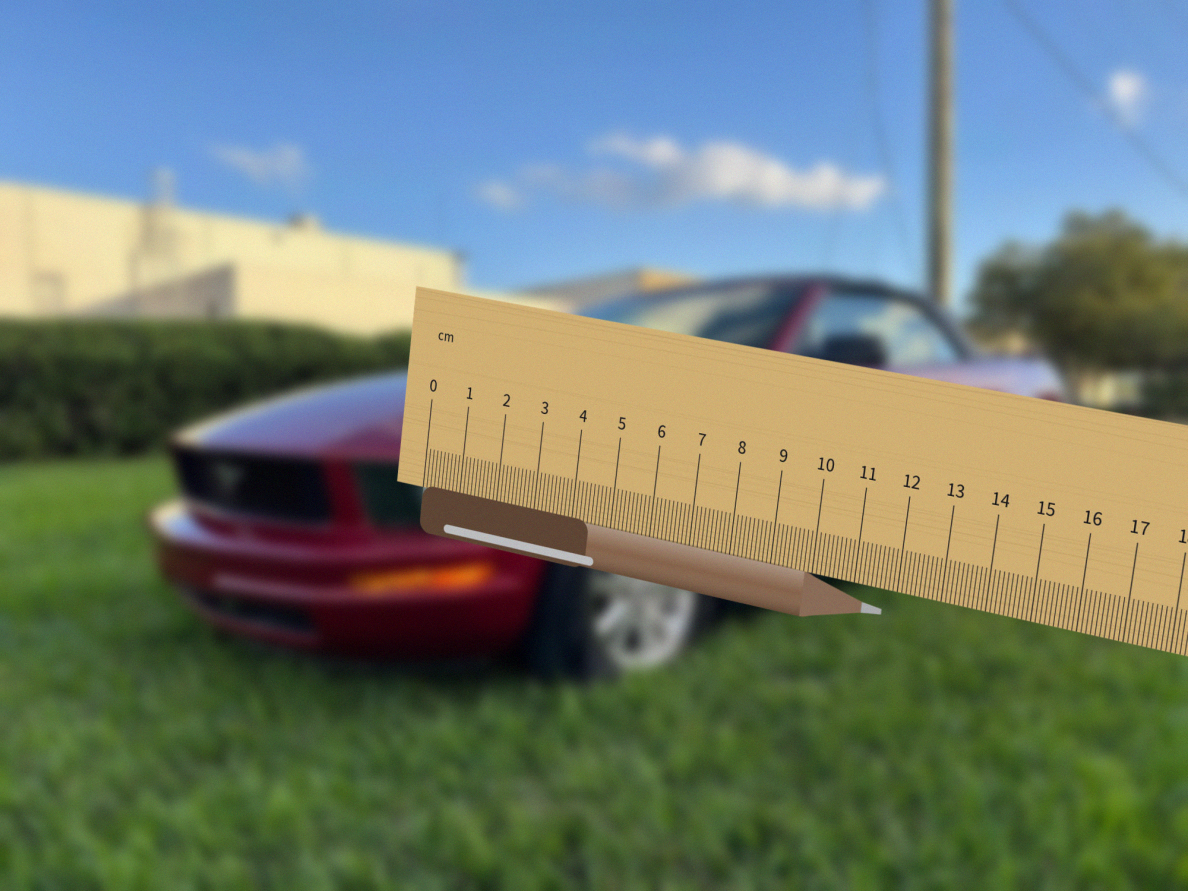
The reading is **11.7** cm
